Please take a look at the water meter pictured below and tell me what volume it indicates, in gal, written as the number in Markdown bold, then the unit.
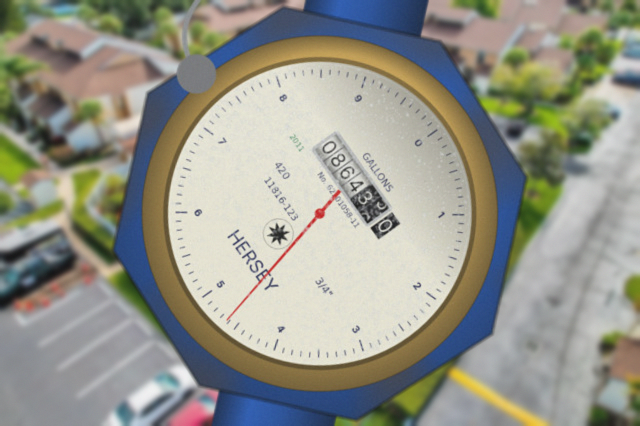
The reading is **864354.6** gal
